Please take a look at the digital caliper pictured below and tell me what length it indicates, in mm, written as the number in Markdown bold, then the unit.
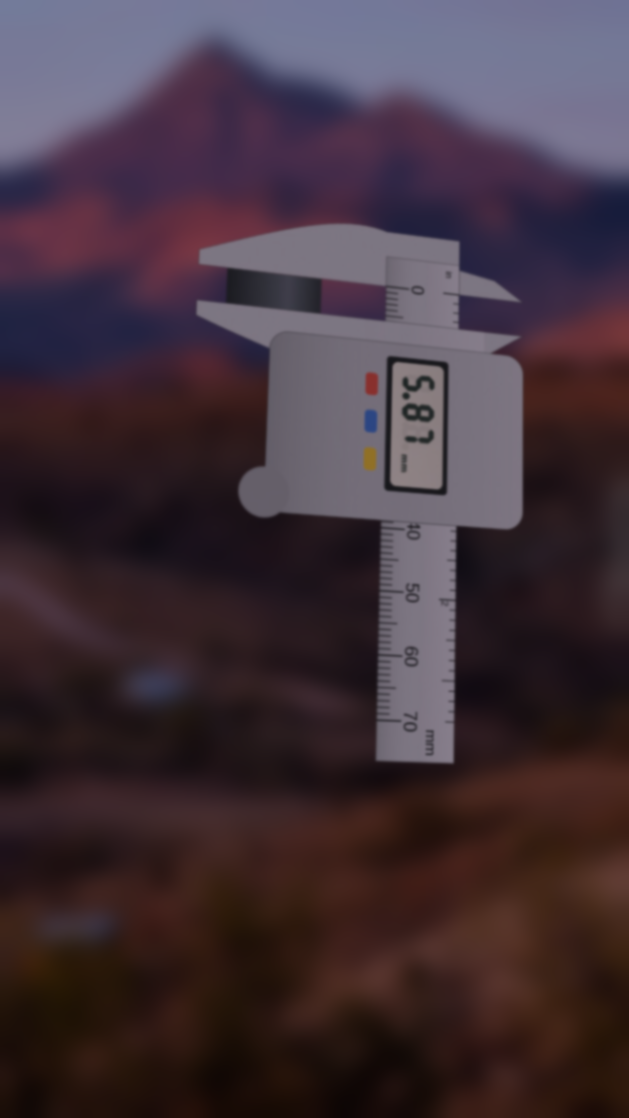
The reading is **5.87** mm
